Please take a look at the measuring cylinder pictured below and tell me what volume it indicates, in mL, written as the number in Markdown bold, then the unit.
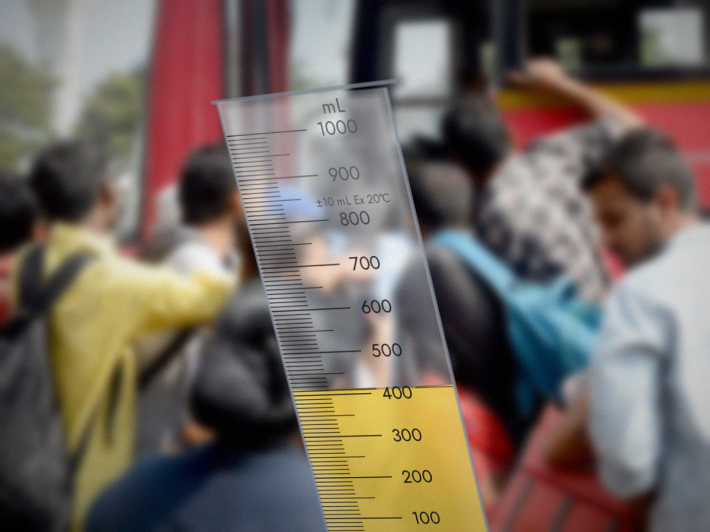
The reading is **410** mL
